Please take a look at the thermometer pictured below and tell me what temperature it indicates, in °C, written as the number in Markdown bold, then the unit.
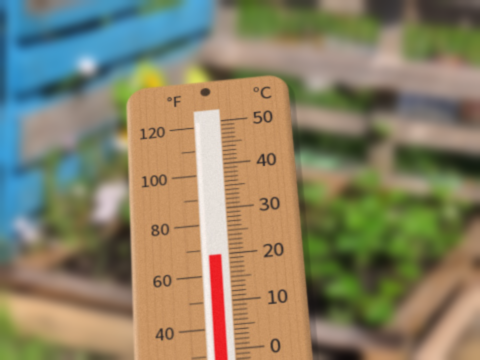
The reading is **20** °C
